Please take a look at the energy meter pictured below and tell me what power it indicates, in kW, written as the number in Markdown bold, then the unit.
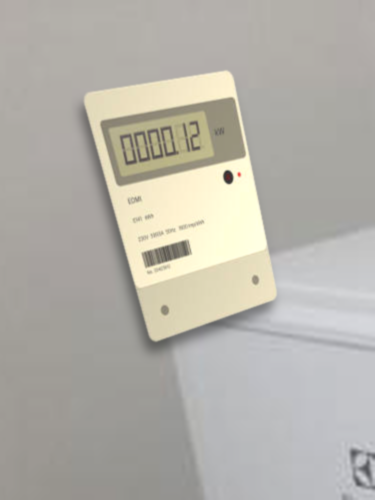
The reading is **0.12** kW
